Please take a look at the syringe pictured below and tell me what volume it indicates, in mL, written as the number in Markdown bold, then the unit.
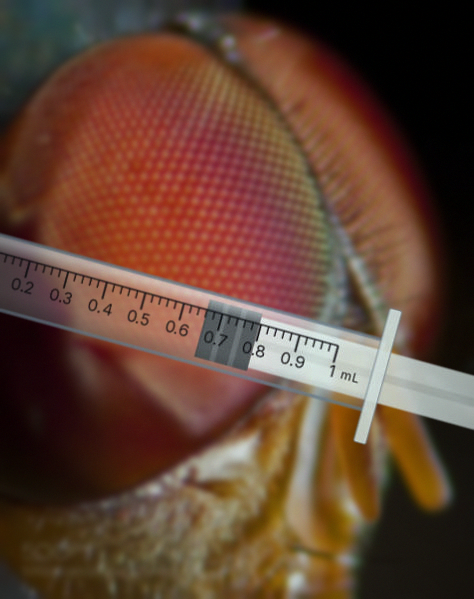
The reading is **0.66** mL
